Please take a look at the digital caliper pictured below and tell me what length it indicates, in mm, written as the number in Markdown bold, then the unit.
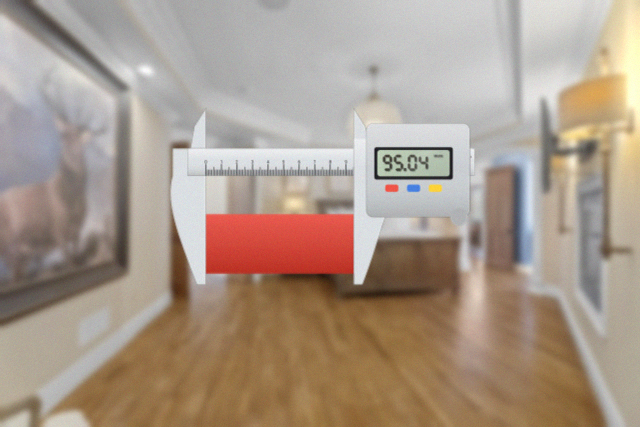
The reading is **95.04** mm
